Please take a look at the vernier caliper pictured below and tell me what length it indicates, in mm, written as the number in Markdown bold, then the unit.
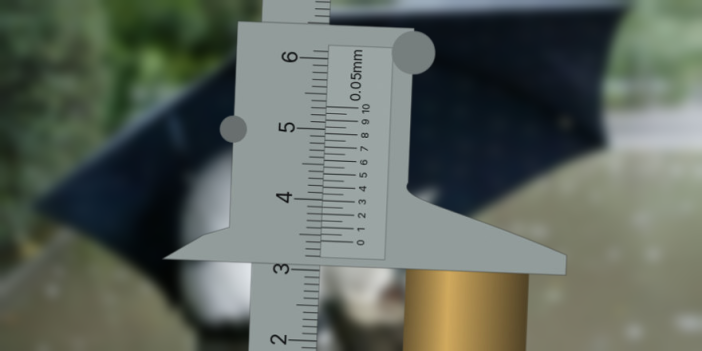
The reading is **34.2** mm
